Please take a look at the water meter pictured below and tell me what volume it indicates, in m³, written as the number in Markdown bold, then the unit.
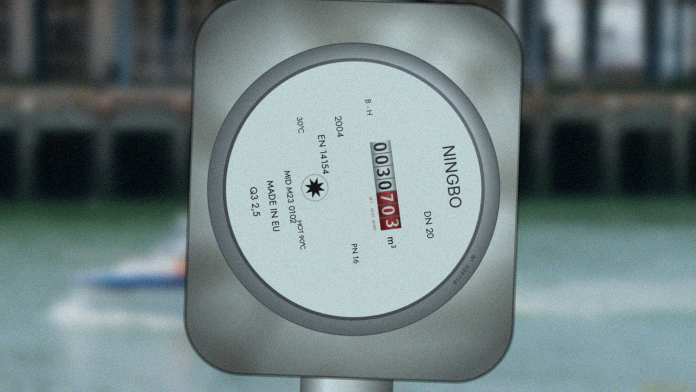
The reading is **30.703** m³
